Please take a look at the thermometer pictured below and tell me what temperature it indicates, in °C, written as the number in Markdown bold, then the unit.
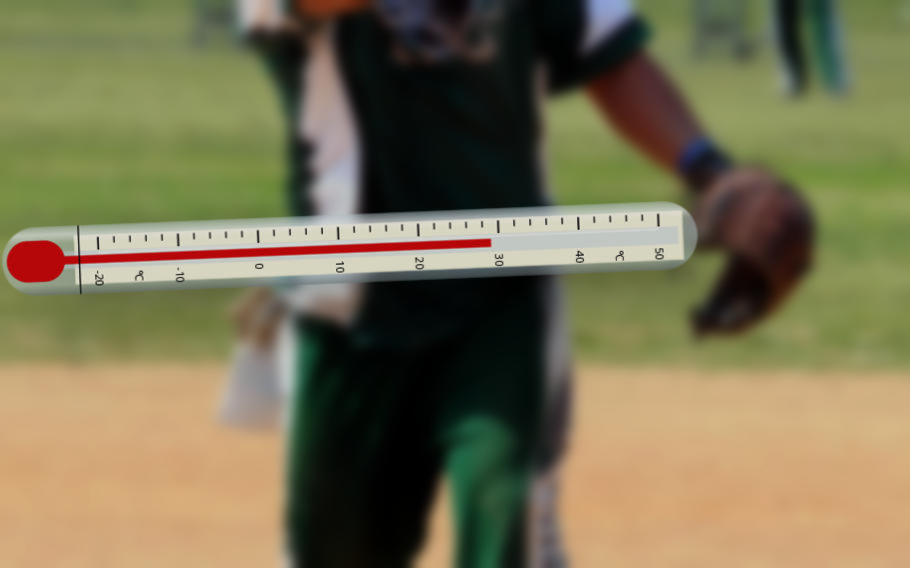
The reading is **29** °C
